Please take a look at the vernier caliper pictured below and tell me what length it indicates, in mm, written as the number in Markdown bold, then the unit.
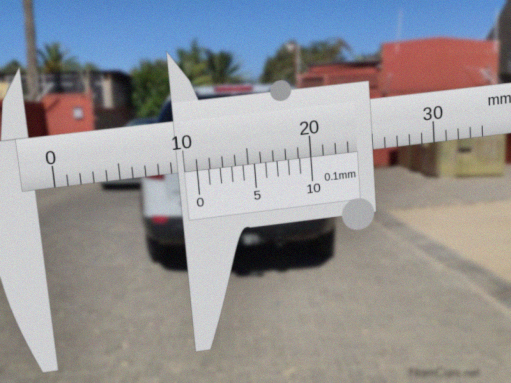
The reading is **11.0** mm
